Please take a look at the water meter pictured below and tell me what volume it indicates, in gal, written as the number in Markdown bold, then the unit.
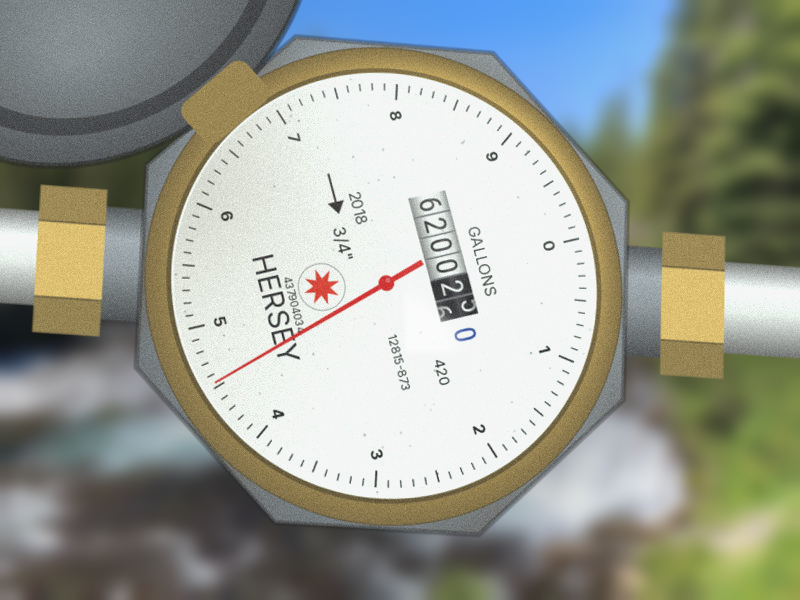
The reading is **6200254.5** gal
